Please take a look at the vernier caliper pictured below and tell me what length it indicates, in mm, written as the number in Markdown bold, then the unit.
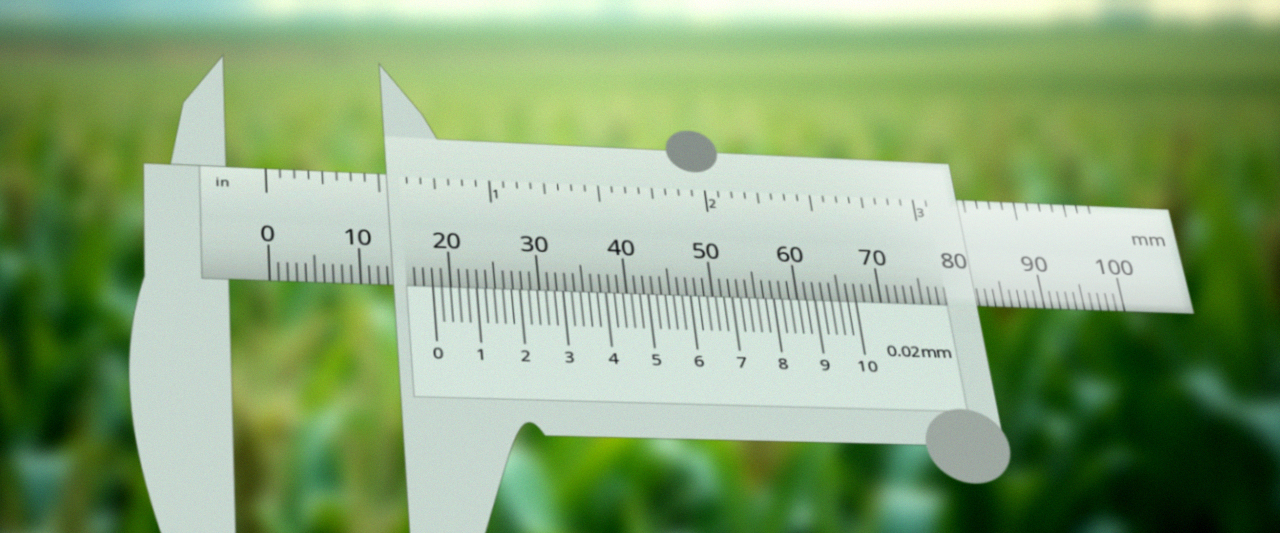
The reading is **18.0** mm
